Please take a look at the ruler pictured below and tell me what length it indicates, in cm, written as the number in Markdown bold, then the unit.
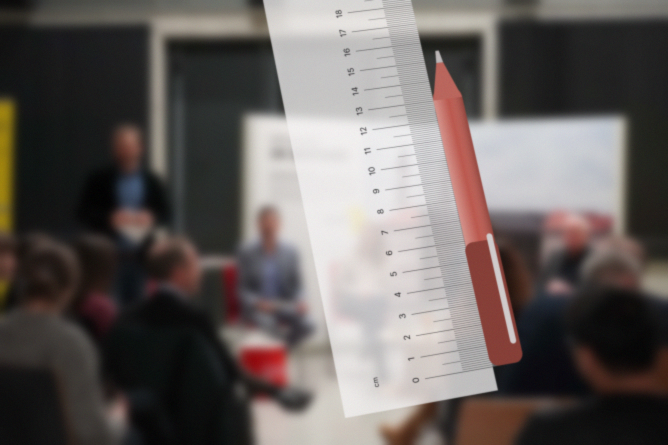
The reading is **15.5** cm
